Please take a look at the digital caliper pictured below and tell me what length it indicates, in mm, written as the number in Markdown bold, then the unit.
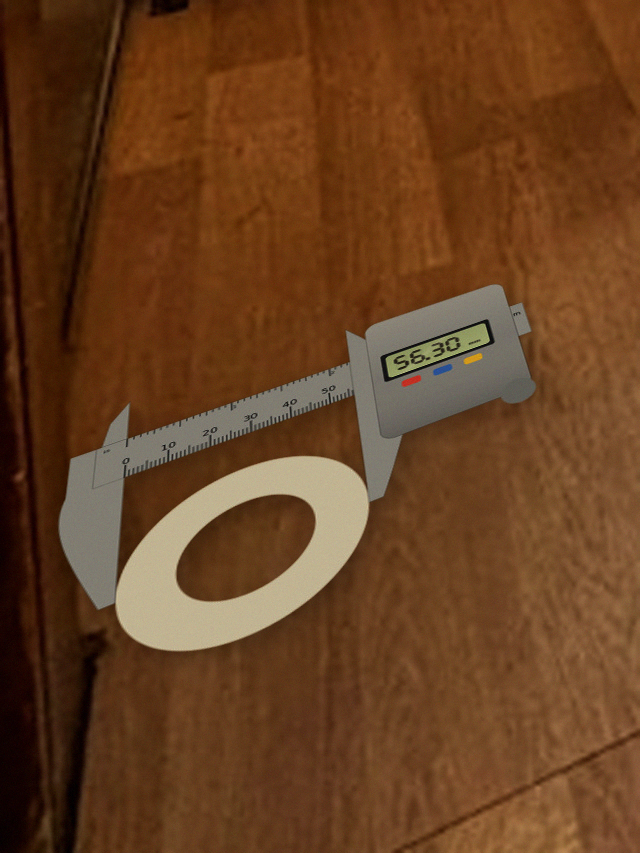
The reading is **56.30** mm
